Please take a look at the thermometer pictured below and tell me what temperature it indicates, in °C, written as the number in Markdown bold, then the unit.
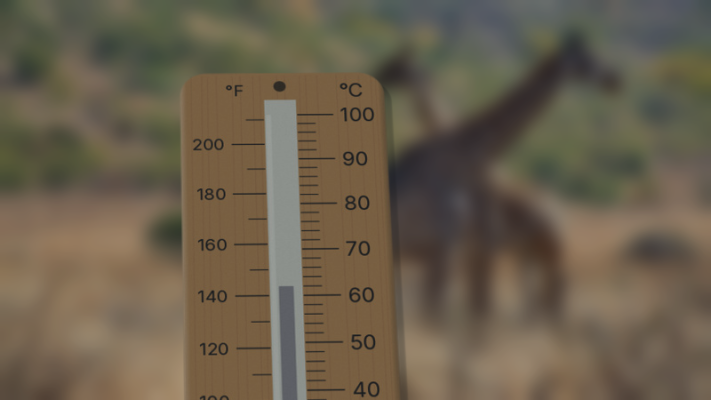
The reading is **62** °C
